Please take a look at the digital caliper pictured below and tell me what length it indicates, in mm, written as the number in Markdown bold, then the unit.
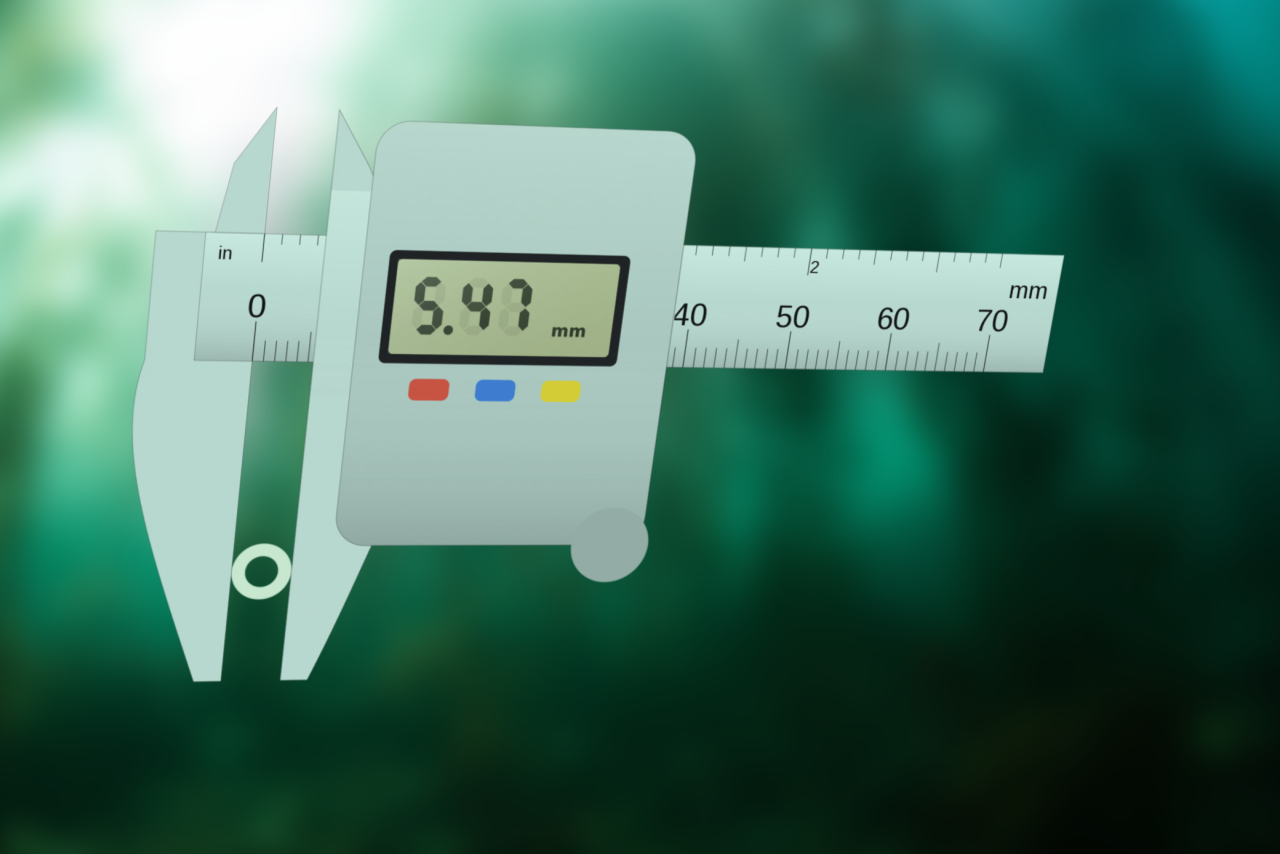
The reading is **5.47** mm
